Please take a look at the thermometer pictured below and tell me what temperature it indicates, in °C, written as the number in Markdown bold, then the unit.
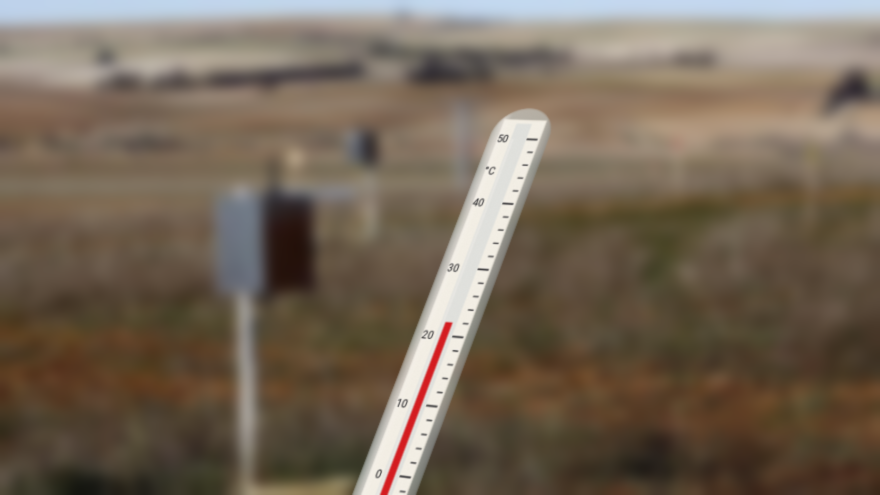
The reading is **22** °C
